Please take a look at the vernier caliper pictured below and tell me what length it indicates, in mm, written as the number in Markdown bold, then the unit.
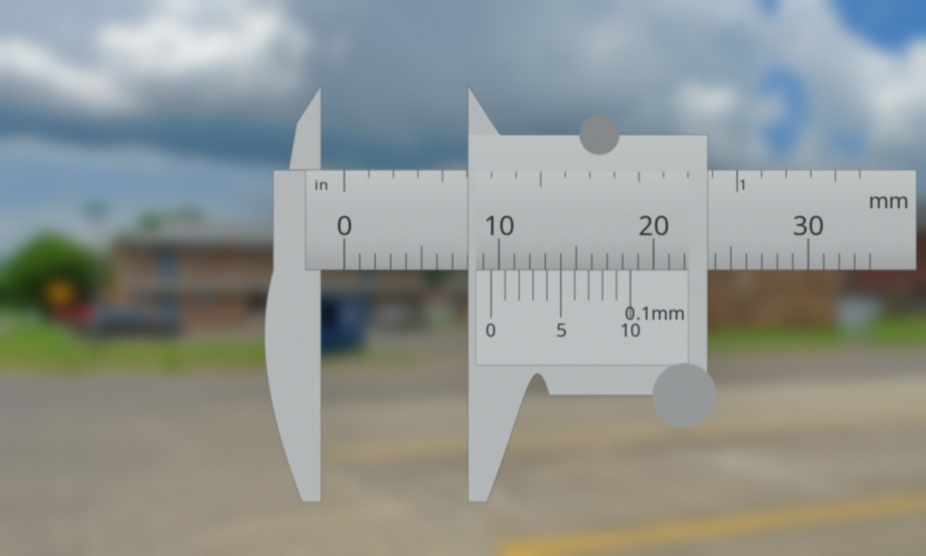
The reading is **9.5** mm
